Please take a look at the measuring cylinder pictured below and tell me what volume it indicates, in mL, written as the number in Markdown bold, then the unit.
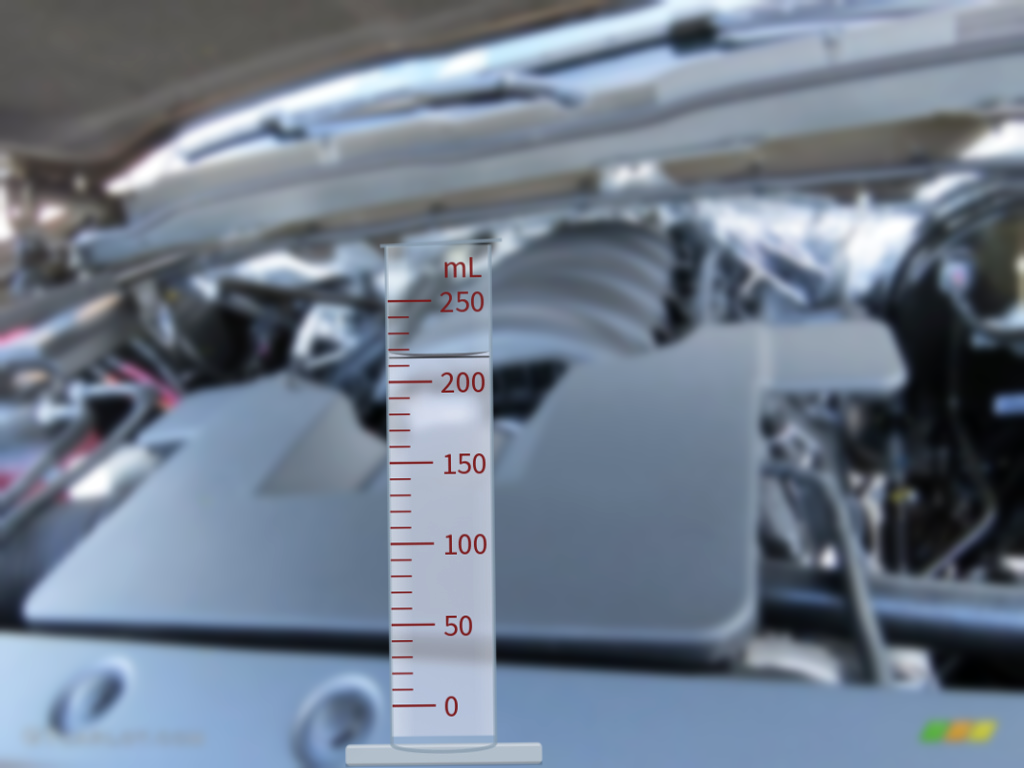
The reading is **215** mL
